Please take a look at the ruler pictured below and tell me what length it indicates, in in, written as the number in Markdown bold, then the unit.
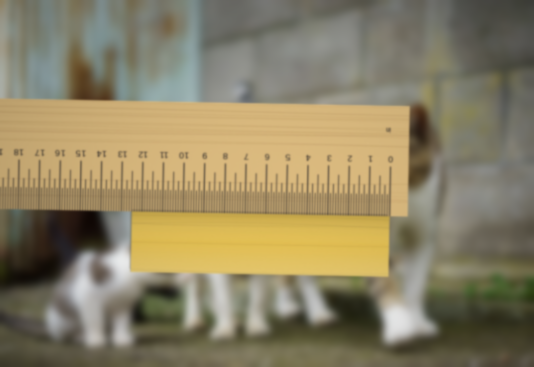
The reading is **12.5** in
